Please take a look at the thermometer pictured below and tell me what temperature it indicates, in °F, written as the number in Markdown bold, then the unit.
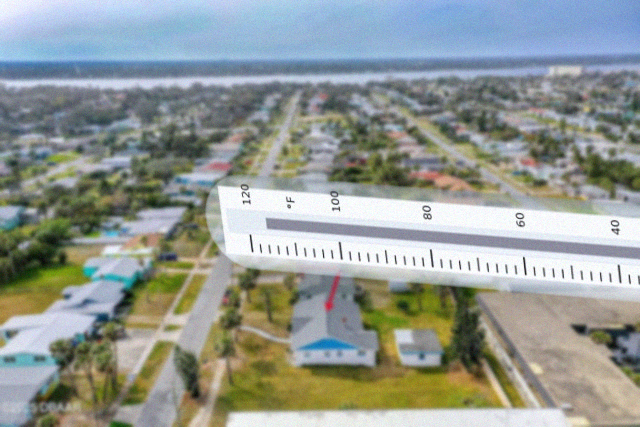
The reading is **116** °F
